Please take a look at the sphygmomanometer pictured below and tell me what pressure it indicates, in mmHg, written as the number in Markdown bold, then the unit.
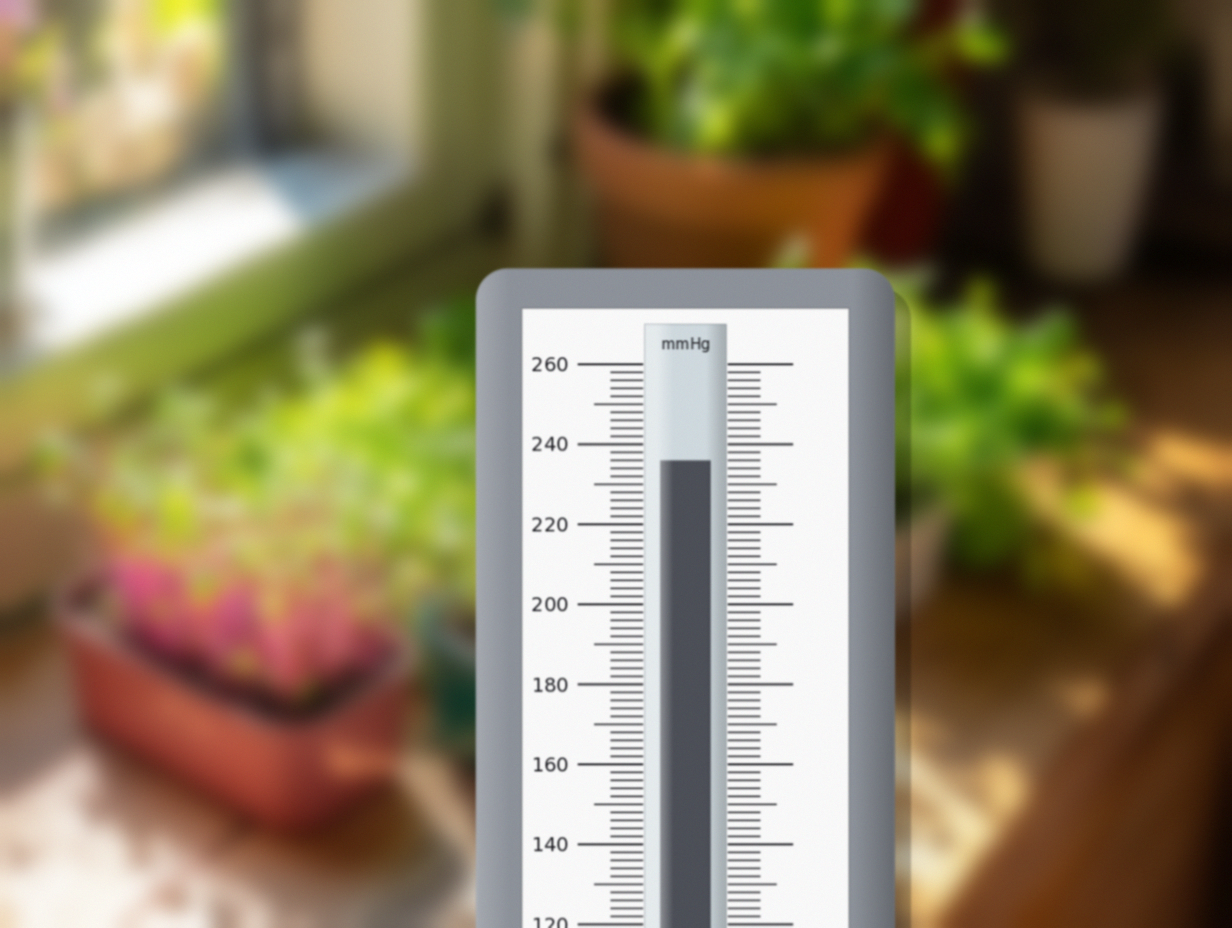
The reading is **236** mmHg
